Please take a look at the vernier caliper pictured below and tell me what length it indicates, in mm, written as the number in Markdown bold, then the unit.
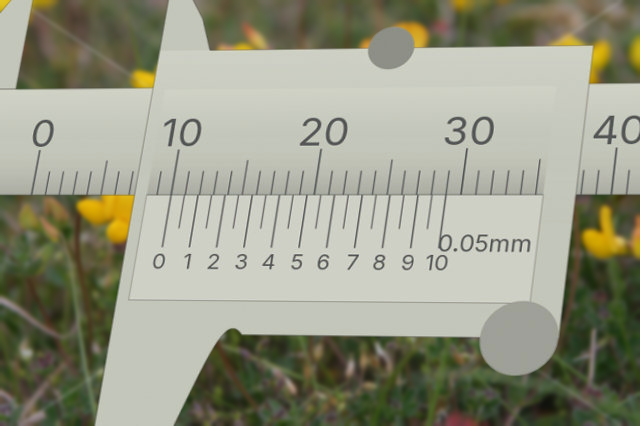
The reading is **10.0** mm
